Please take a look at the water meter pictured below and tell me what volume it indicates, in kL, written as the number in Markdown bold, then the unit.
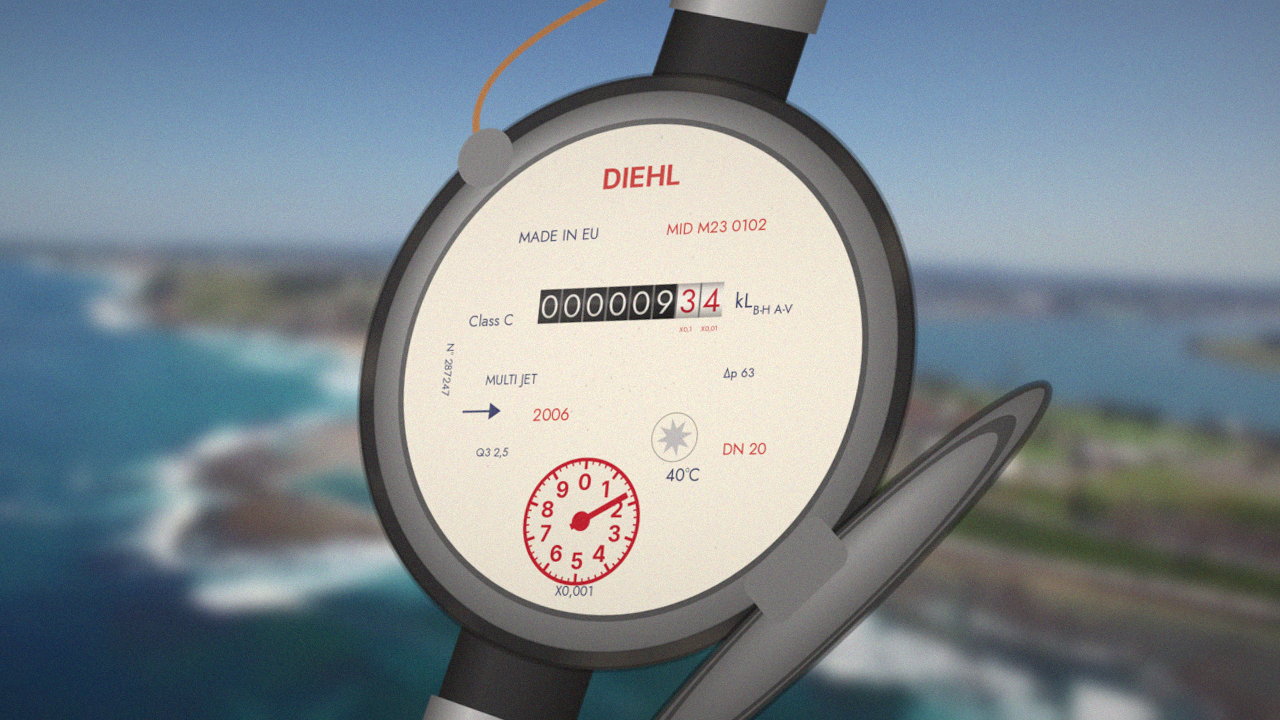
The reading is **9.341** kL
